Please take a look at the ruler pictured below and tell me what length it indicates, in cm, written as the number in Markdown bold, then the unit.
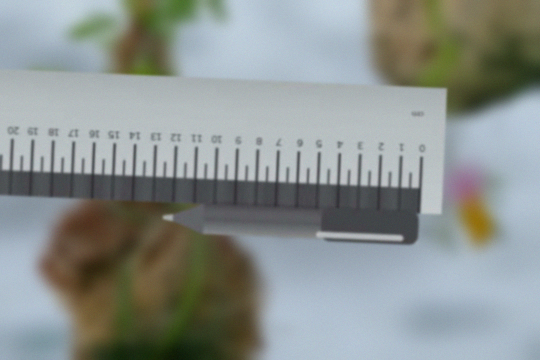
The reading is **12.5** cm
